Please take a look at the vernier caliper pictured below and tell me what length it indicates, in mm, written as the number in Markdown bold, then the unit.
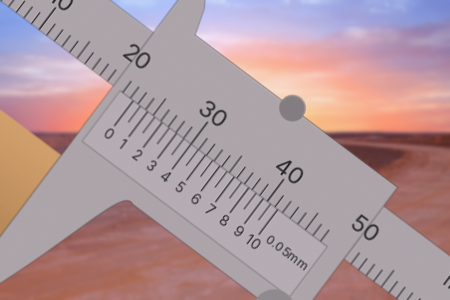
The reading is **22.4** mm
